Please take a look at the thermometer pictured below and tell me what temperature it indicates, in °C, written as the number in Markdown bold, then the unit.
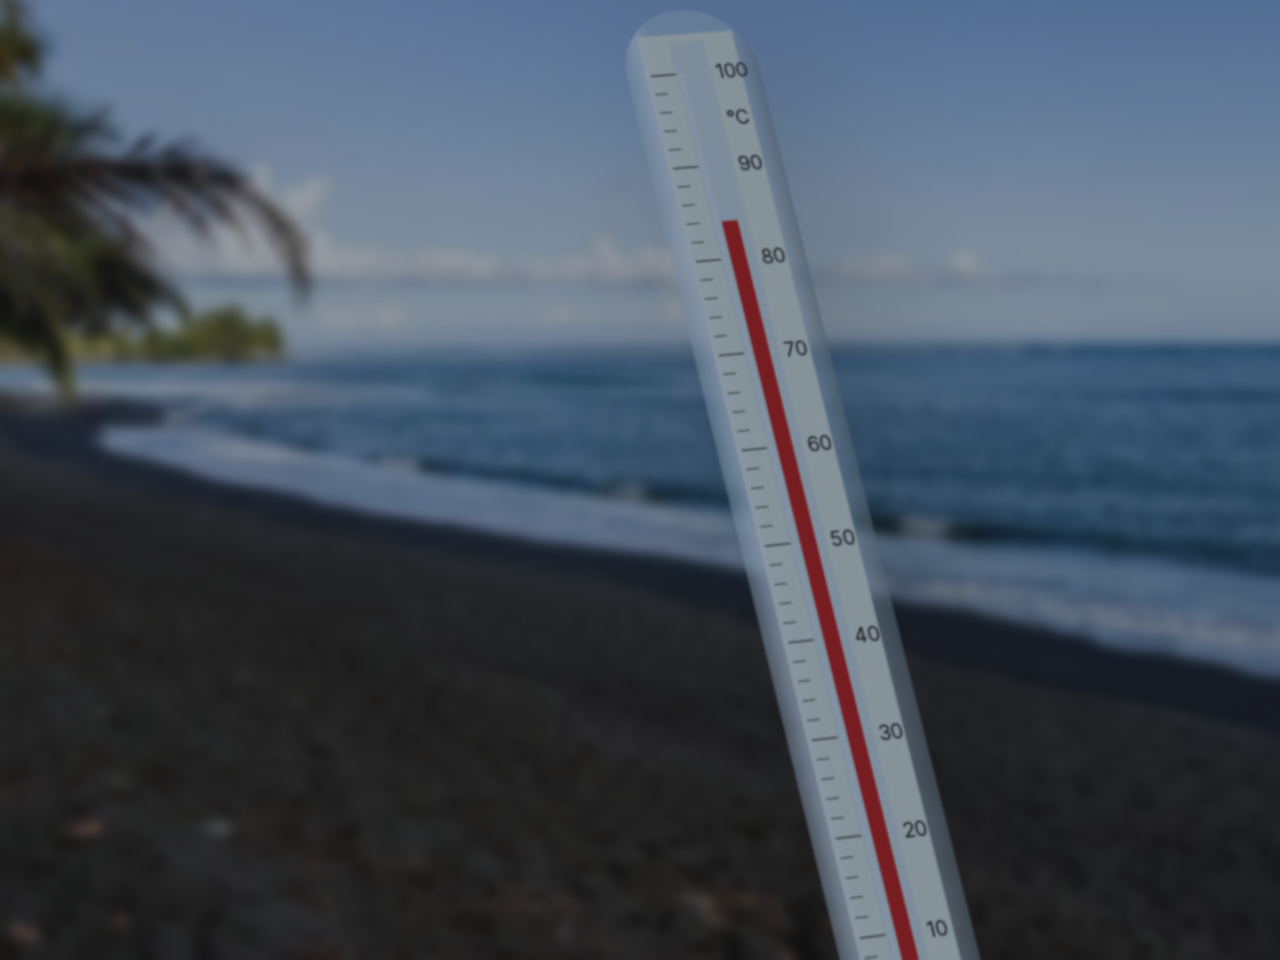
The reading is **84** °C
